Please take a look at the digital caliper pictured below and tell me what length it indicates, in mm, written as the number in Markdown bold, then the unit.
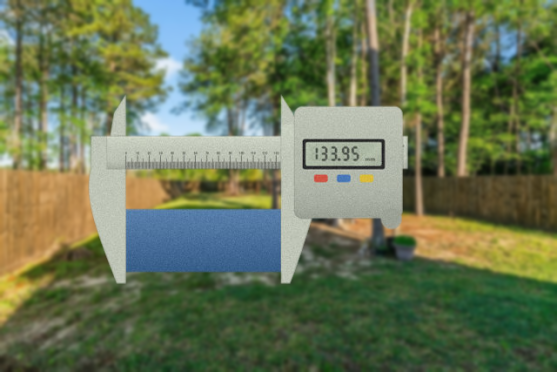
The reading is **133.95** mm
